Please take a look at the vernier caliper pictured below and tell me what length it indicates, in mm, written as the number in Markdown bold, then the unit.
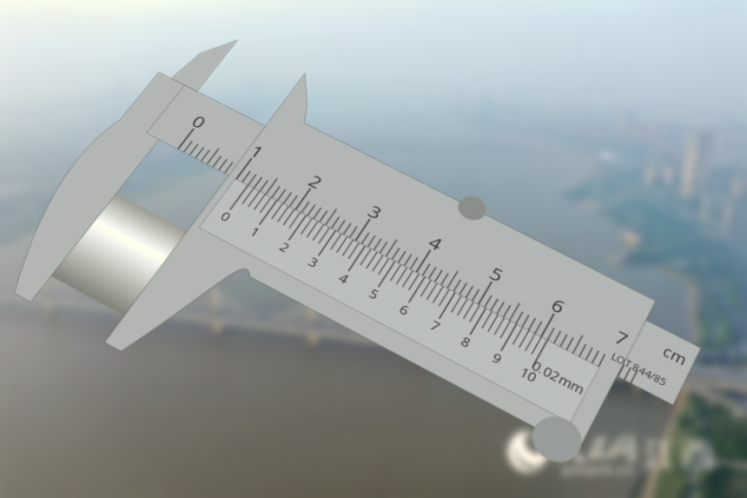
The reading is **12.0** mm
